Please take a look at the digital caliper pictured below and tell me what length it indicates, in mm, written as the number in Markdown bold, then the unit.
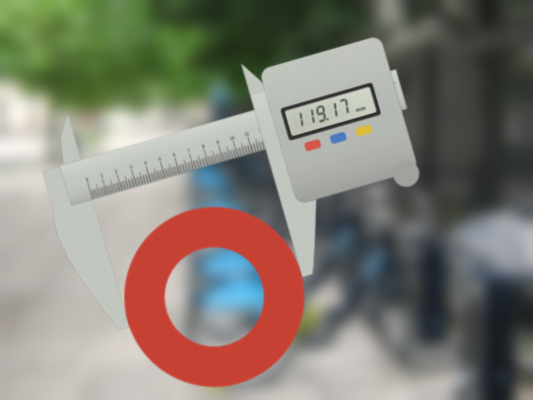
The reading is **119.17** mm
